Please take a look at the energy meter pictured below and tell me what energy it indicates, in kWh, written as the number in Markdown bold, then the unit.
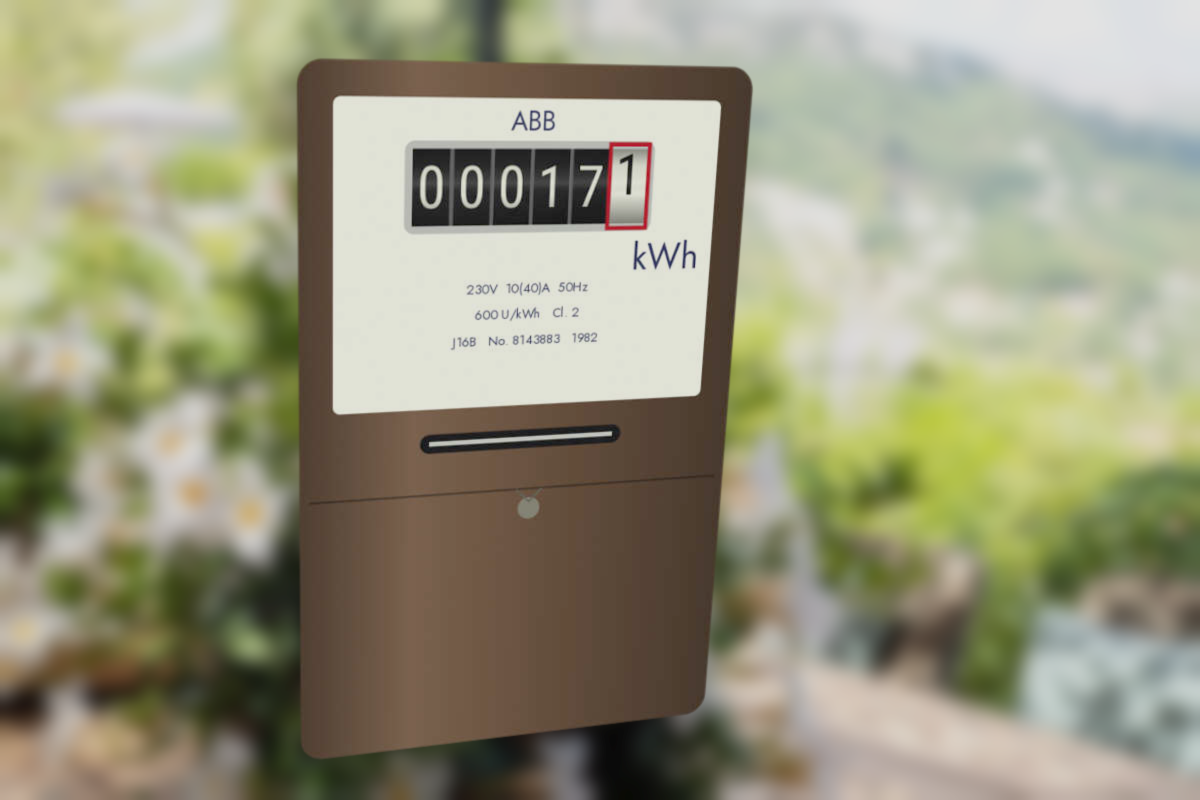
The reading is **17.1** kWh
